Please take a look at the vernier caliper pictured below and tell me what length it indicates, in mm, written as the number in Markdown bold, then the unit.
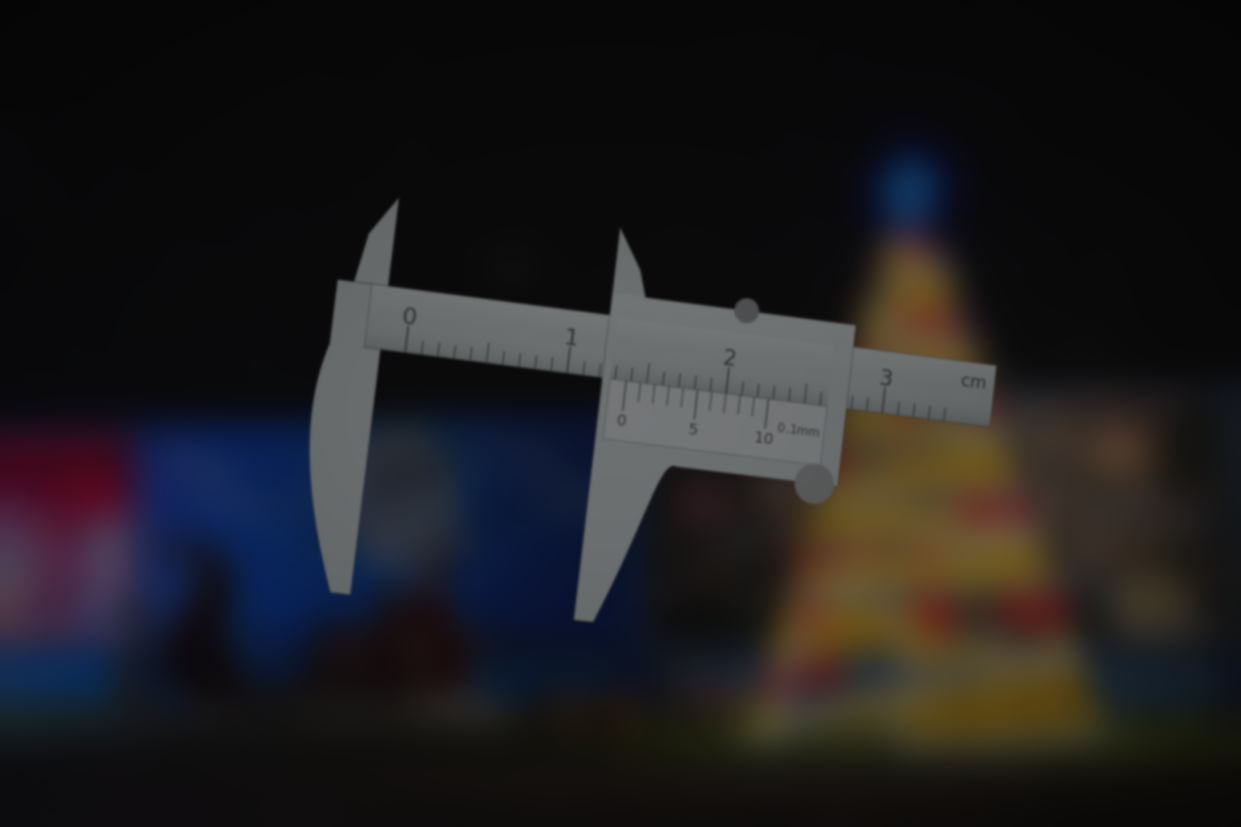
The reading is **13.7** mm
